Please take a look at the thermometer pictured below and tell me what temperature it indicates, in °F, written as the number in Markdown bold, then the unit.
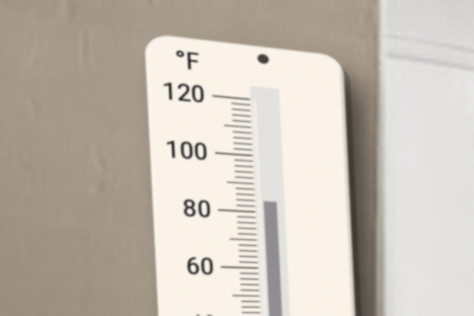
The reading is **84** °F
